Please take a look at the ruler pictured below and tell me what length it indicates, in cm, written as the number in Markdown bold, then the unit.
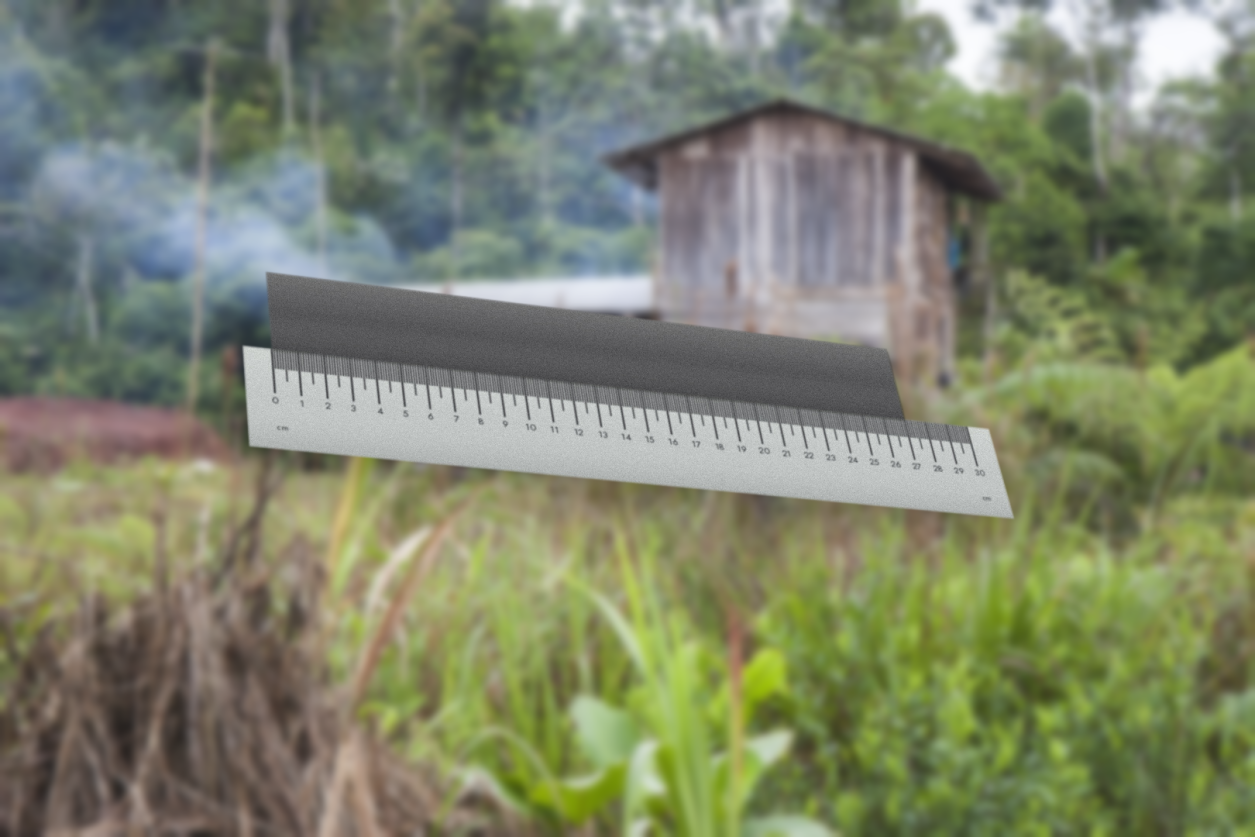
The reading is **27** cm
